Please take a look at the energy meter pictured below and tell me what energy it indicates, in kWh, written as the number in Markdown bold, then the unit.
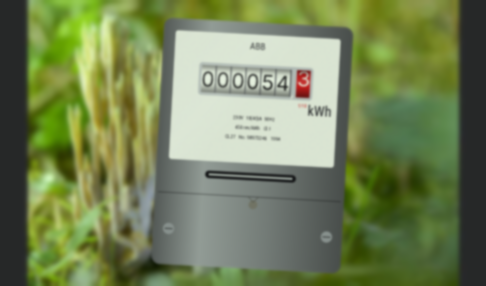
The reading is **54.3** kWh
